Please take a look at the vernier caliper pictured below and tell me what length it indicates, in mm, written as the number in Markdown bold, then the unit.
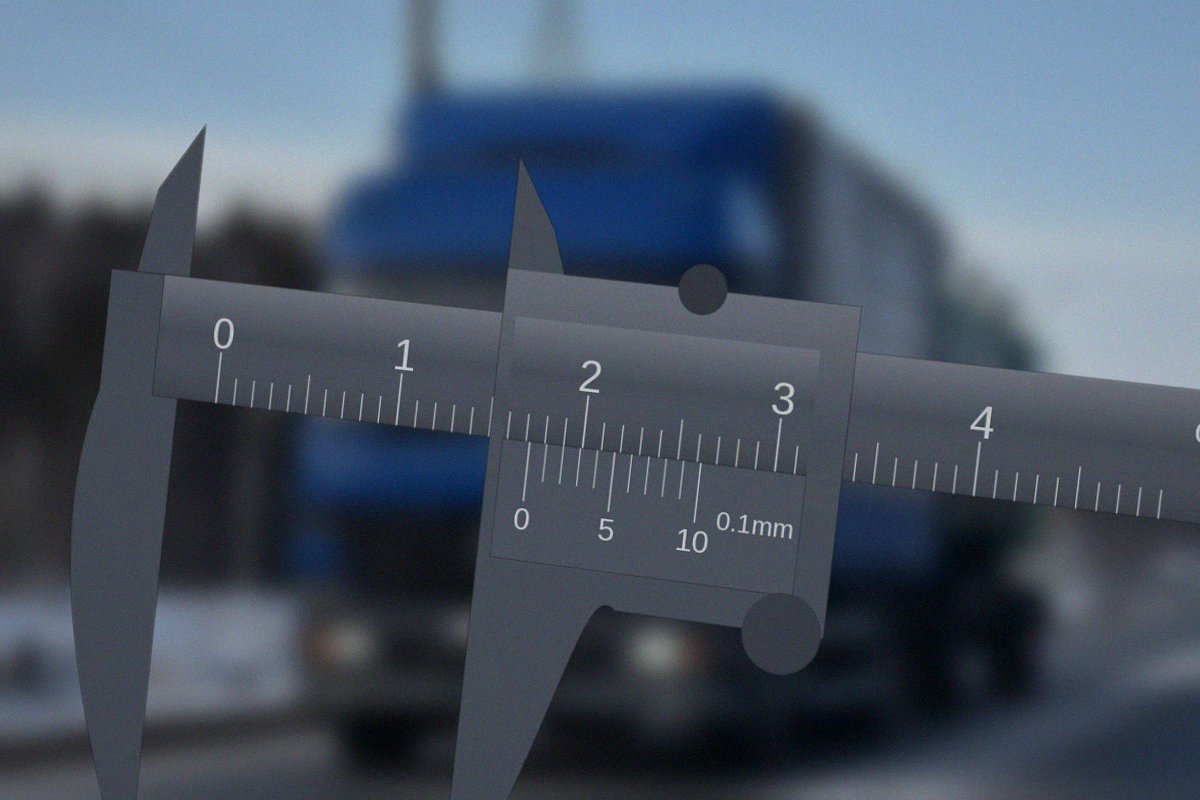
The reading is **17.2** mm
